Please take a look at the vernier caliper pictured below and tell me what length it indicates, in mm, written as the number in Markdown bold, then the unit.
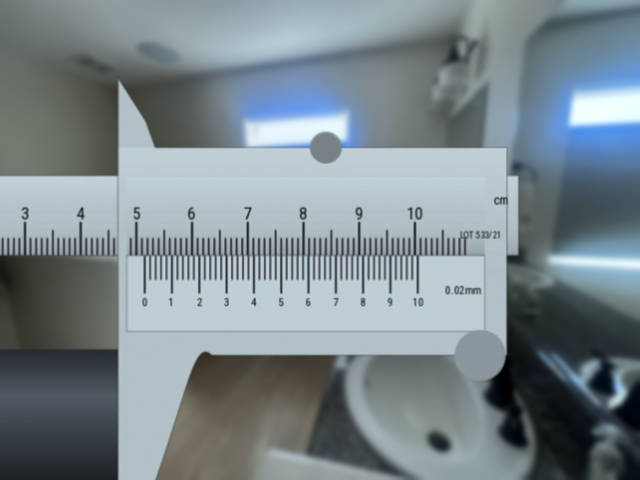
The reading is **51.5** mm
